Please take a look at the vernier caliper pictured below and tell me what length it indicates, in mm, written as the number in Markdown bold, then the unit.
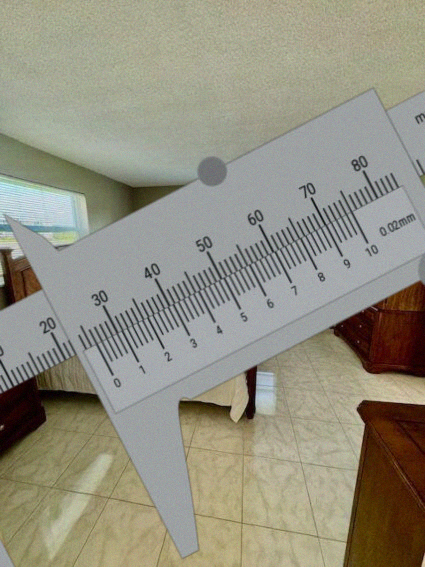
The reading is **26.0** mm
